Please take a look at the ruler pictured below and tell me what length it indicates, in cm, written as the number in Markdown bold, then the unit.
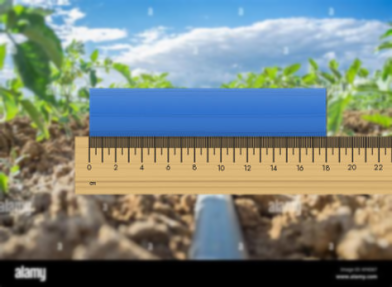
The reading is **18** cm
